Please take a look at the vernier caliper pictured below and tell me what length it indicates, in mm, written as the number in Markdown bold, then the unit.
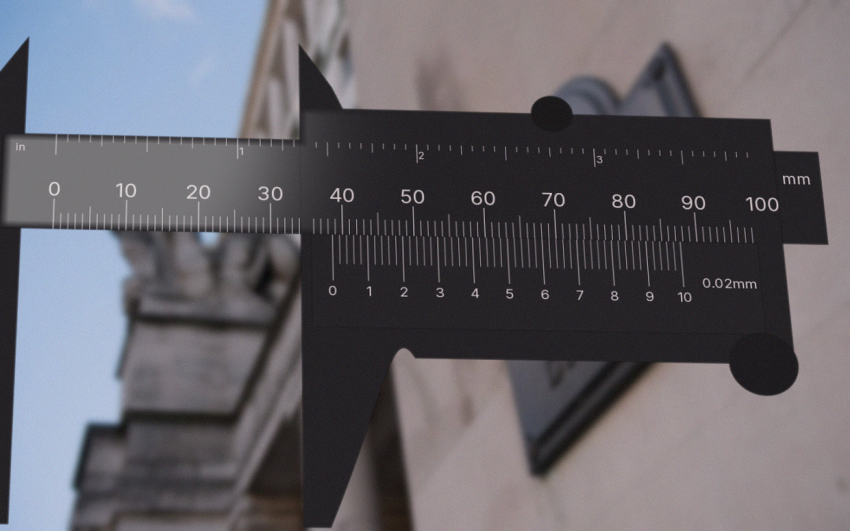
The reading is **38.6** mm
